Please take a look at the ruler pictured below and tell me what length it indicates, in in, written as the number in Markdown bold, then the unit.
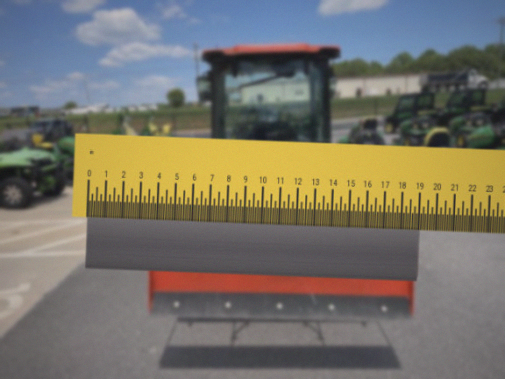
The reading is **19** in
